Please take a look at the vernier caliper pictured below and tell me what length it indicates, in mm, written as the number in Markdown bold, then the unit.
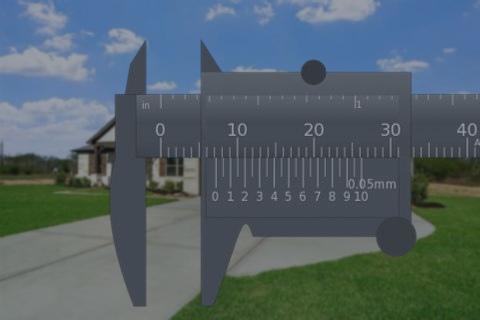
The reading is **7.2** mm
